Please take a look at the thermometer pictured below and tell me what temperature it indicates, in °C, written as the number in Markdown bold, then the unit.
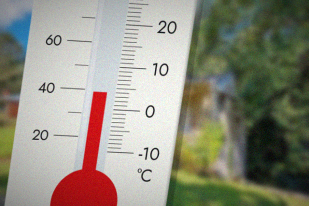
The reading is **4** °C
